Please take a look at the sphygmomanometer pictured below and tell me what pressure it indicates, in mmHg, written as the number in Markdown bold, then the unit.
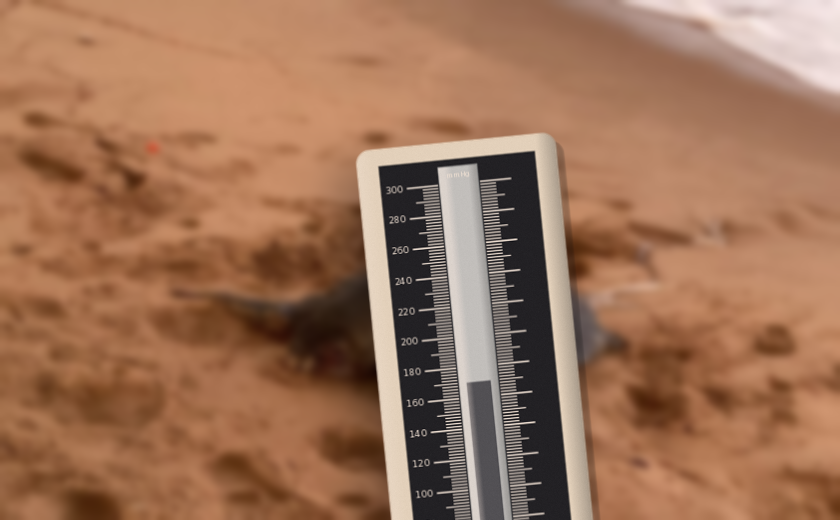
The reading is **170** mmHg
